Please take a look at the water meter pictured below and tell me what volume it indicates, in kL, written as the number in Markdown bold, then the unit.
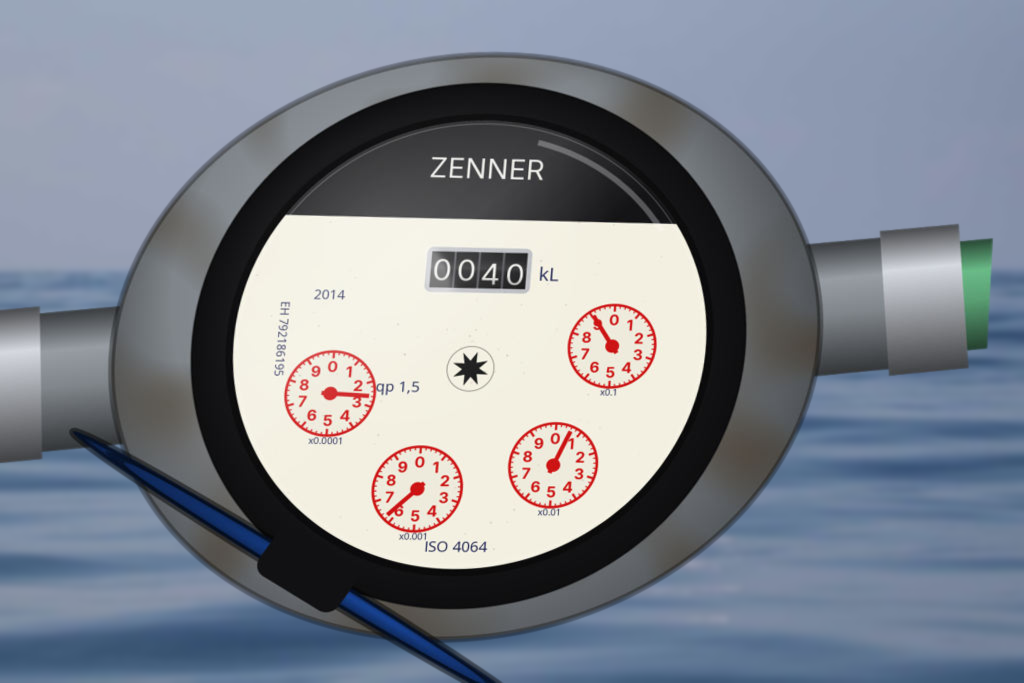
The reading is **39.9062** kL
